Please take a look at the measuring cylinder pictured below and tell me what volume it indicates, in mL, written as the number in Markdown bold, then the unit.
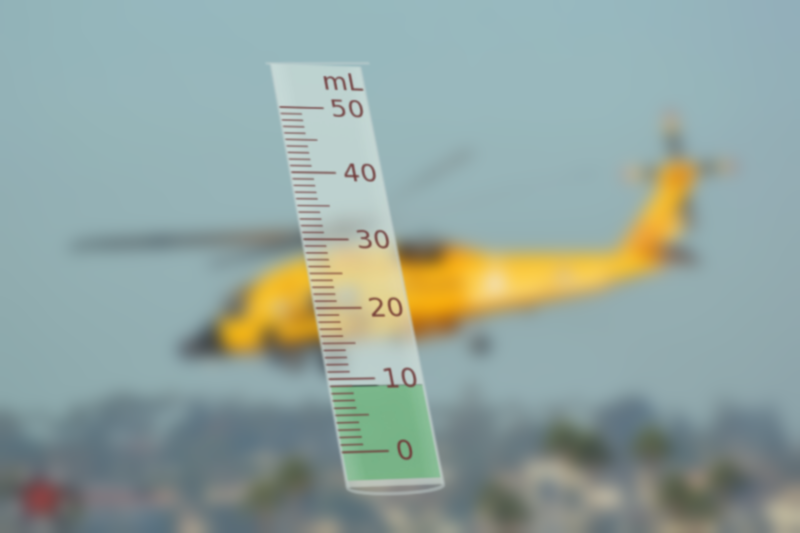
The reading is **9** mL
